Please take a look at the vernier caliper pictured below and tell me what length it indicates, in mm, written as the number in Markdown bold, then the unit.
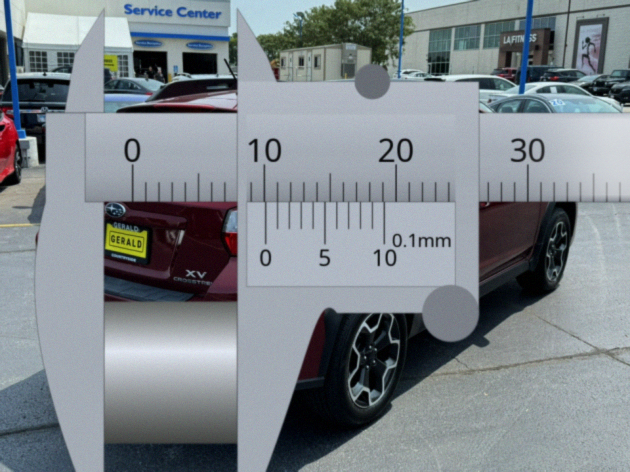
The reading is **10.1** mm
